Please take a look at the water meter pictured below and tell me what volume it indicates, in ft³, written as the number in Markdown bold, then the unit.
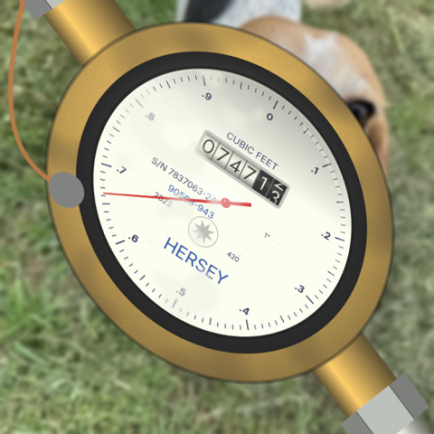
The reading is **74712.66** ft³
